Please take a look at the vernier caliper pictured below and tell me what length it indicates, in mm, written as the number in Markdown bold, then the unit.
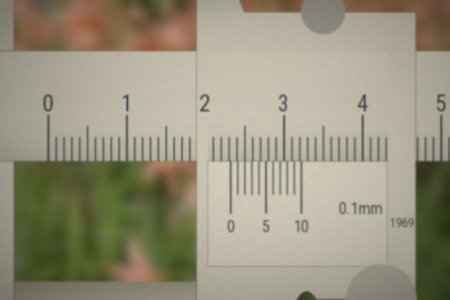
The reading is **23.2** mm
